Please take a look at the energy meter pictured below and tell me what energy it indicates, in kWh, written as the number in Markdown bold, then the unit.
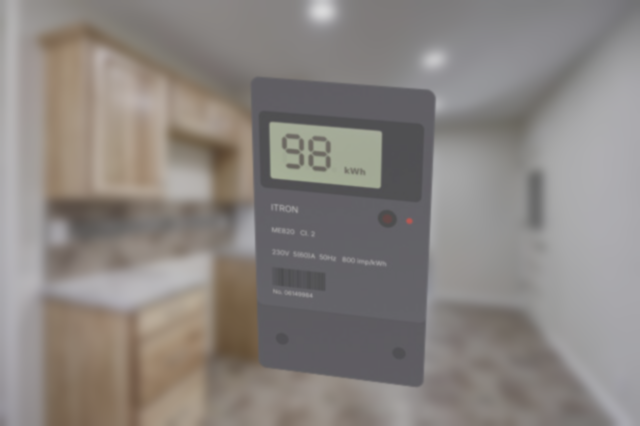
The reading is **98** kWh
